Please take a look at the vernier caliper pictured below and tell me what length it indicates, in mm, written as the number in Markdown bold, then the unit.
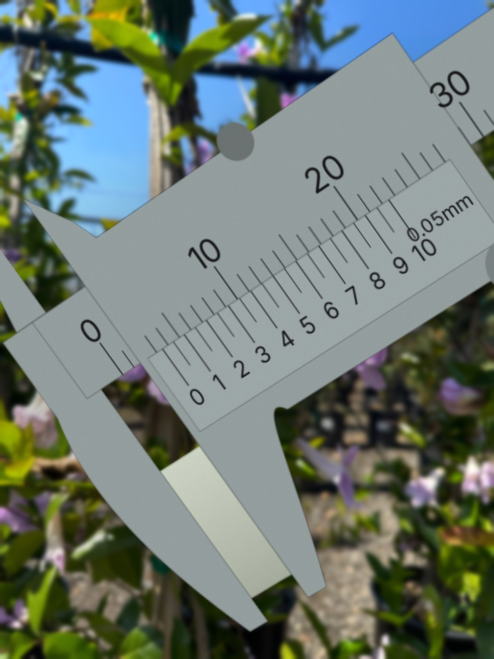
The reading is **3.5** mm
